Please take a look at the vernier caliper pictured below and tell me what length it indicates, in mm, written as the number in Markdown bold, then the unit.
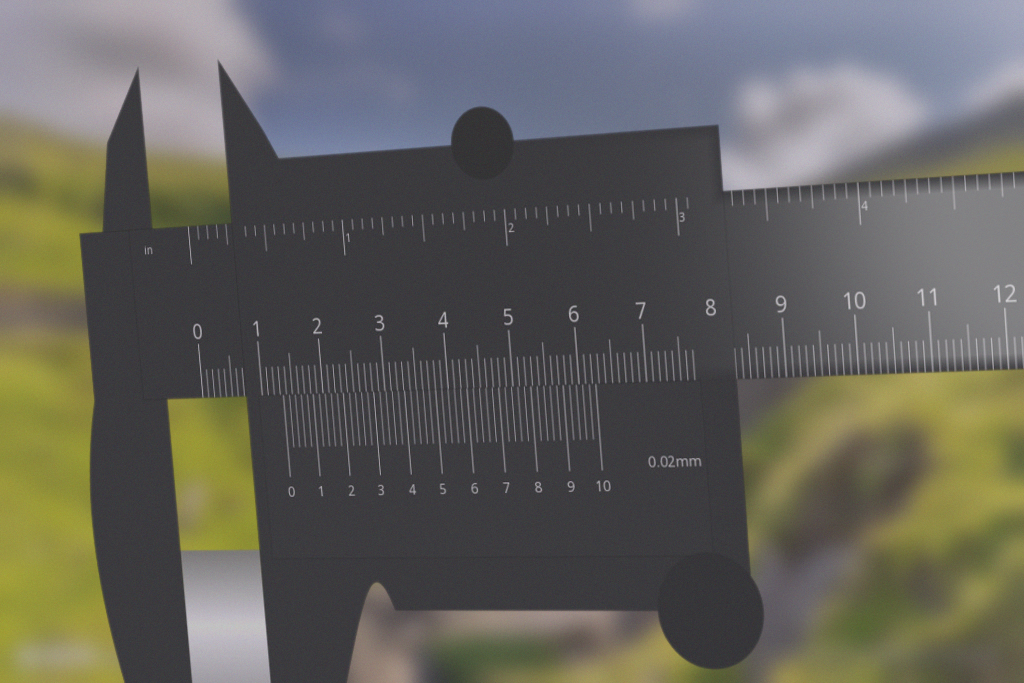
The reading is **13.5** mm
